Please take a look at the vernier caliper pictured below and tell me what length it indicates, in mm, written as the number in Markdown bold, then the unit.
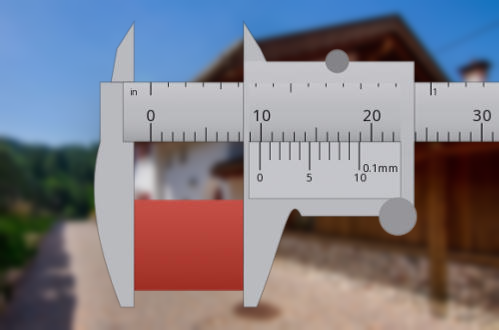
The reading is **9.9** mm
